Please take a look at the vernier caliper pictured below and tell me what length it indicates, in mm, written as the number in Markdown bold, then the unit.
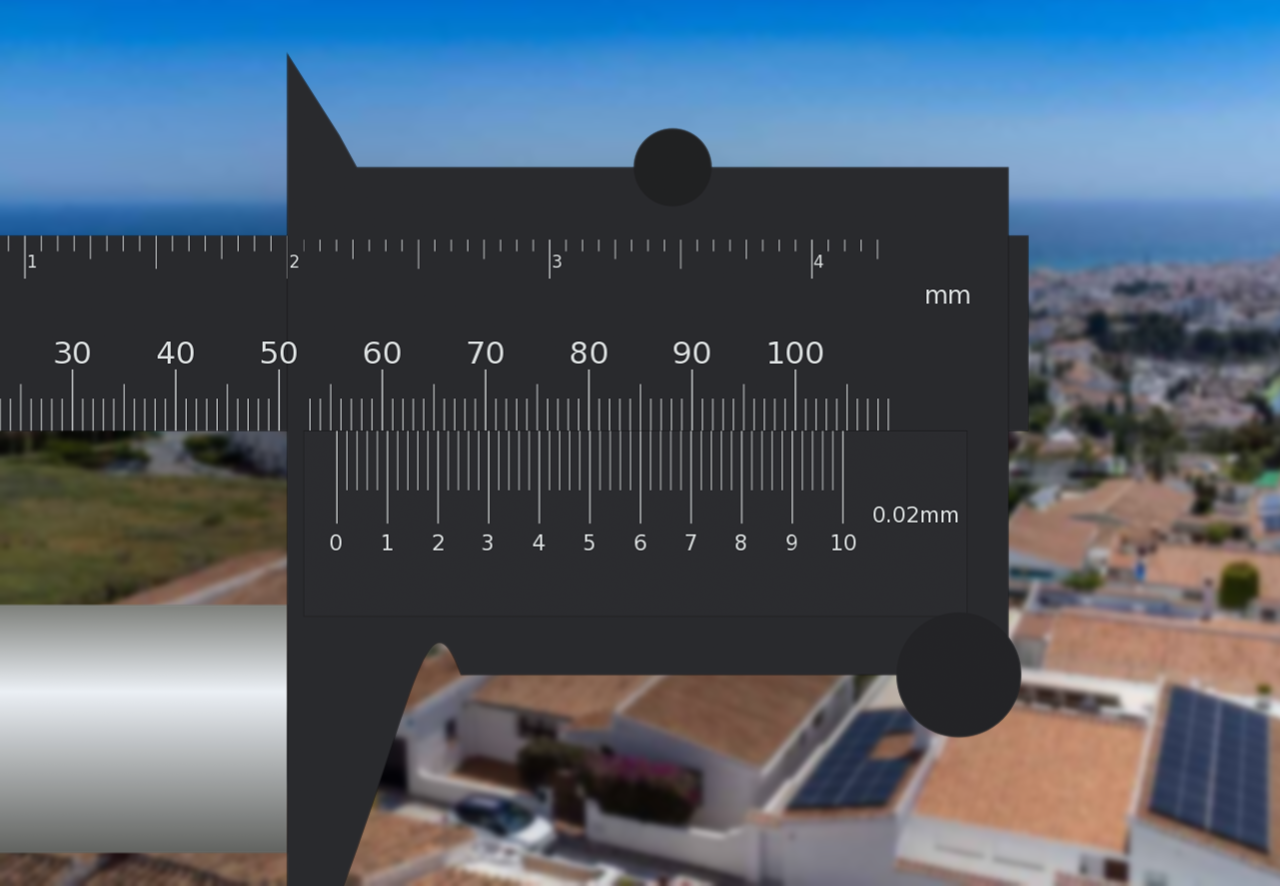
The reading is **55.6** mm
